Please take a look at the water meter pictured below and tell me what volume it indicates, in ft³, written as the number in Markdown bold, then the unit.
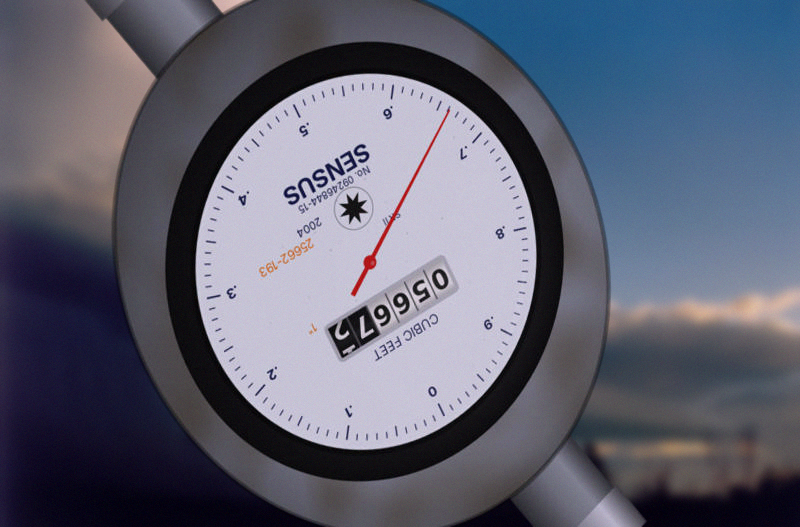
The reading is **56671.66** ft³
